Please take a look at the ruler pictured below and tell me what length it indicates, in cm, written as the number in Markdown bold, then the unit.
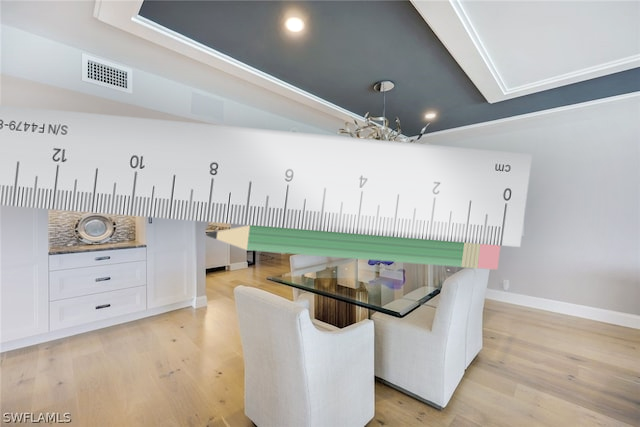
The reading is **8** cm
